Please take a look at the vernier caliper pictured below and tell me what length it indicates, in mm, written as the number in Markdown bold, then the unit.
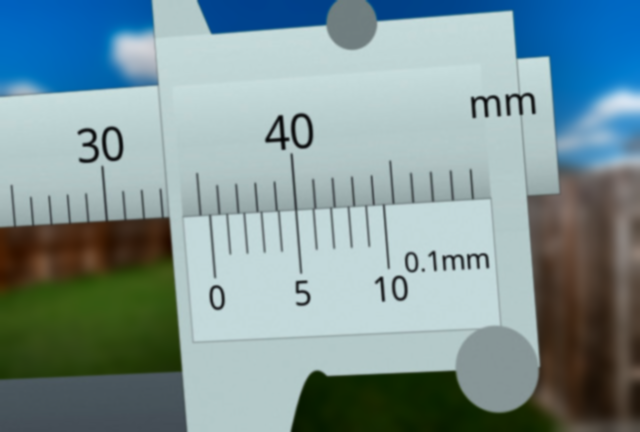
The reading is **35.5** mm
